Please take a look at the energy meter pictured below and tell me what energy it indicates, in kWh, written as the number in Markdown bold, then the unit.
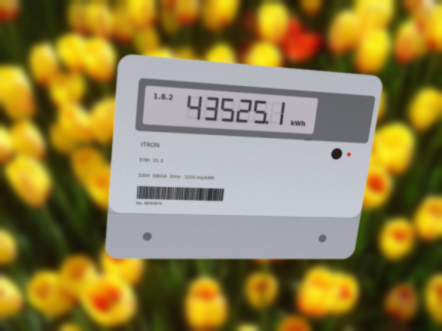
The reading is **43525.1** kWh
